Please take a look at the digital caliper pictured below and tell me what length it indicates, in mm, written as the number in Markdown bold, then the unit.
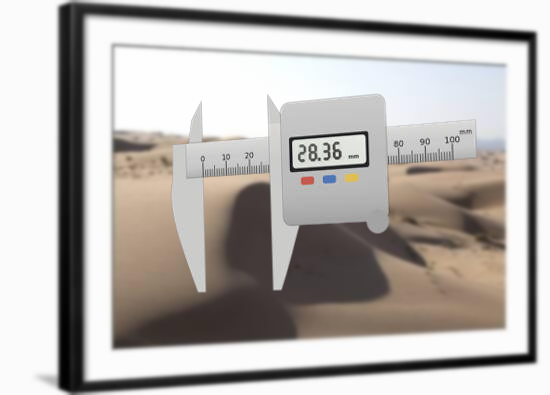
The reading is **28.36** mm
